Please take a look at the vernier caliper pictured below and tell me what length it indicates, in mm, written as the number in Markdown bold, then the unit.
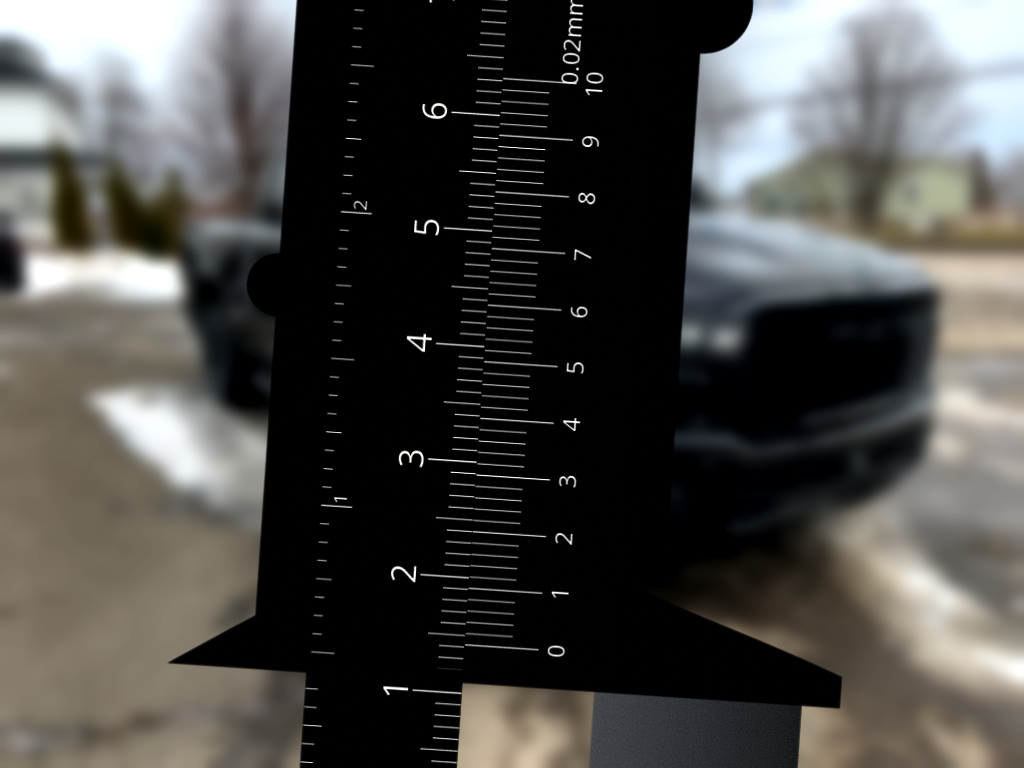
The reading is **14.2** mm
